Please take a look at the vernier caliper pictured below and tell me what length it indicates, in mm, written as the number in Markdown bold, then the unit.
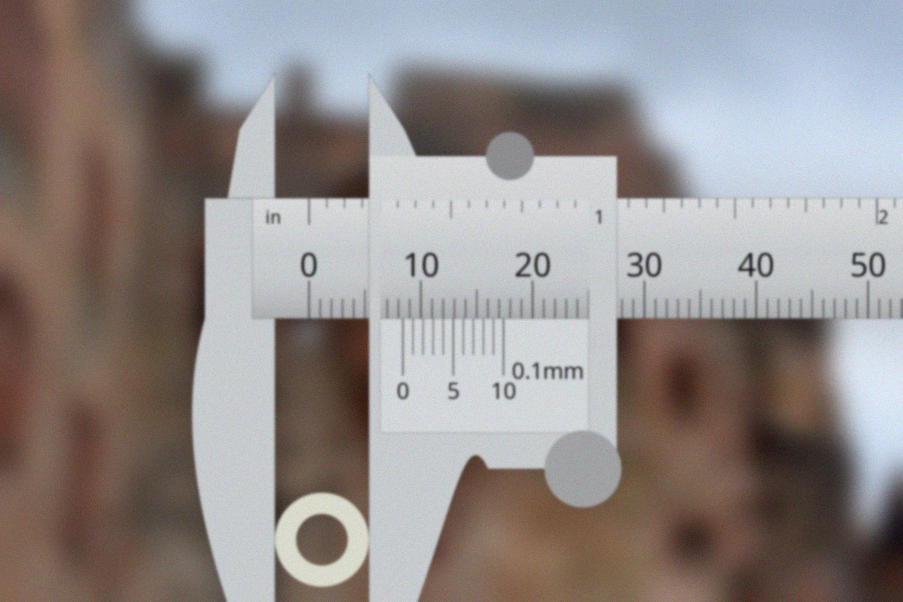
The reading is **8.4** mm
